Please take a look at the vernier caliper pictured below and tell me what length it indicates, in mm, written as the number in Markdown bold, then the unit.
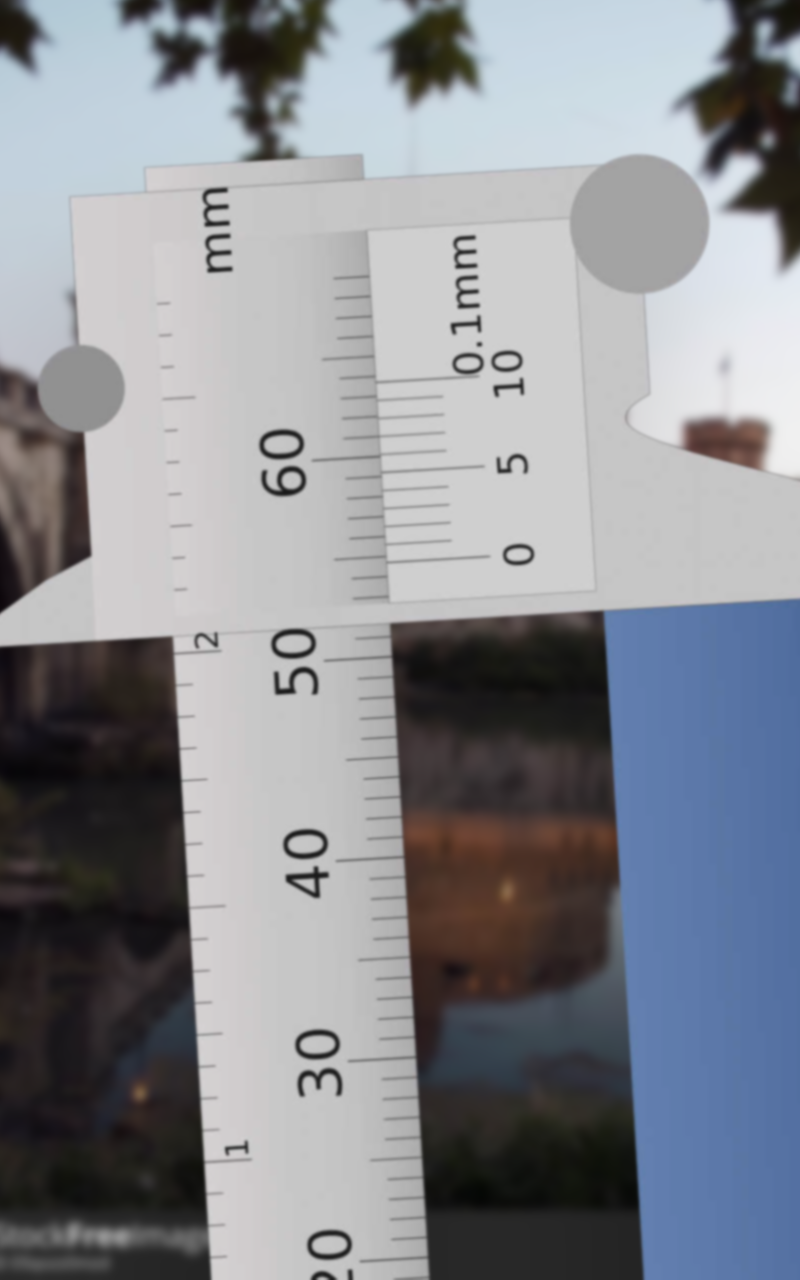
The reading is **54.7** mm
